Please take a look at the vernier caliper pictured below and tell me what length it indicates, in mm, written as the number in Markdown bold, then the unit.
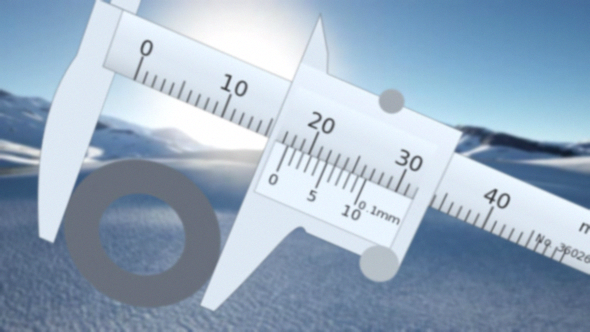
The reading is **17.6** mm
